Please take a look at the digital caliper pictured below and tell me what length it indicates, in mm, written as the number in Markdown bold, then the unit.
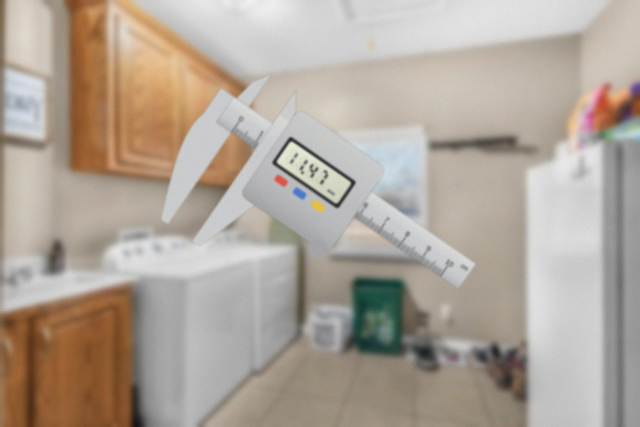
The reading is **11.47** mm
